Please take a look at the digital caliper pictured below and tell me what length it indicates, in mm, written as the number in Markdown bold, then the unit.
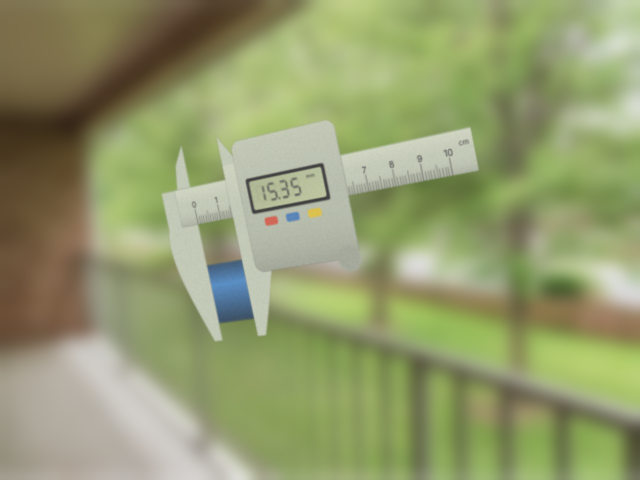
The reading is **15.35** mm
